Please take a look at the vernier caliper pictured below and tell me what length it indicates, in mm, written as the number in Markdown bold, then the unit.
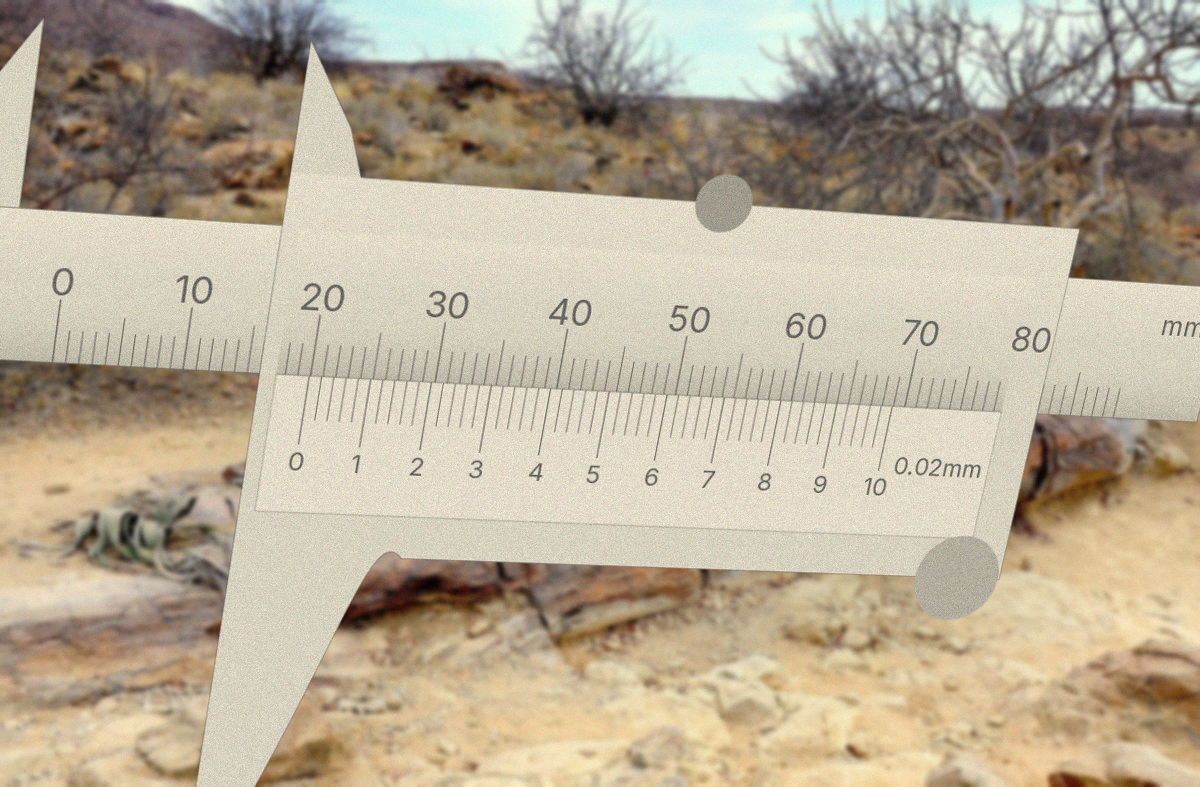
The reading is **19.9** mm
